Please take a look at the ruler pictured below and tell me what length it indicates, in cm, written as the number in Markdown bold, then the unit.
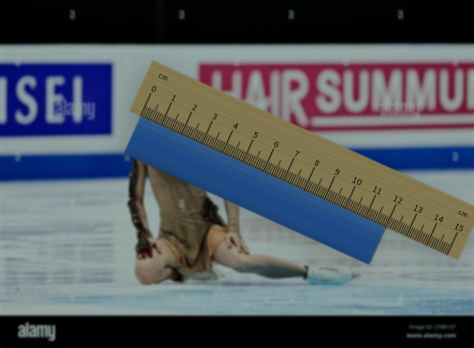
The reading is **12** cm
